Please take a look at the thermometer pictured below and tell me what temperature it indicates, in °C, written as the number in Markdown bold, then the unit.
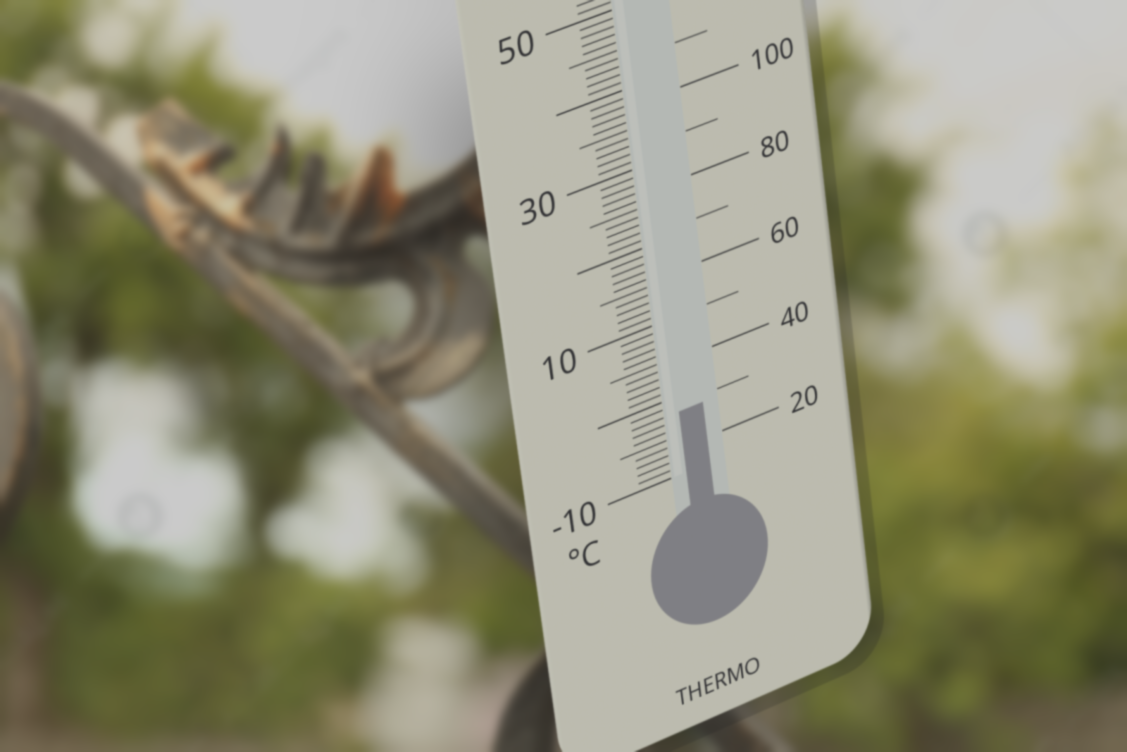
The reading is **-2** °C
